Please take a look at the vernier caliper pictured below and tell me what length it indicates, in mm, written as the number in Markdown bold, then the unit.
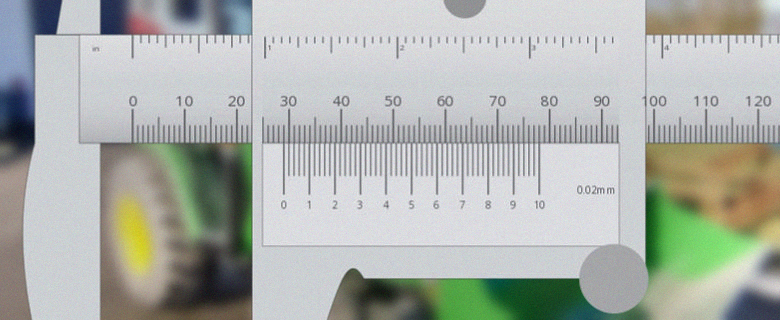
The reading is **29.0** mm
